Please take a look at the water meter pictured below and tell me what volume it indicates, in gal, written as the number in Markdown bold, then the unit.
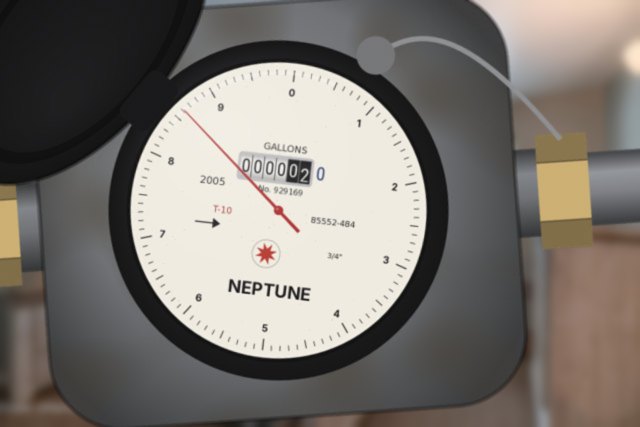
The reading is **18.6** gal
